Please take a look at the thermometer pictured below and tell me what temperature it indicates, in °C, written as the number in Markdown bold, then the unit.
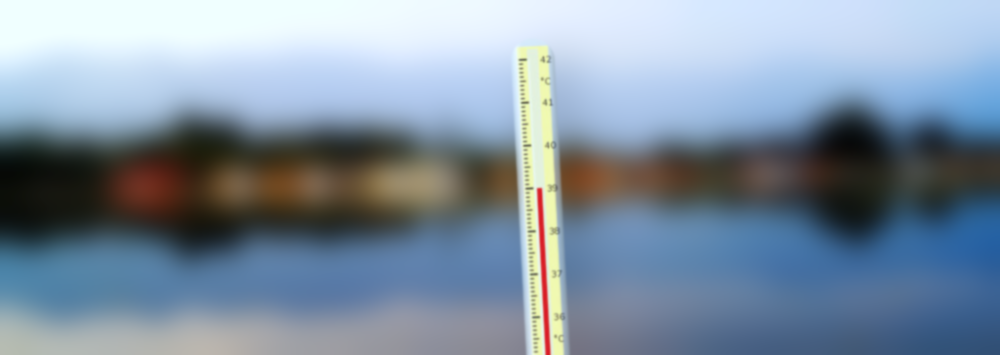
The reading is **39** °C
